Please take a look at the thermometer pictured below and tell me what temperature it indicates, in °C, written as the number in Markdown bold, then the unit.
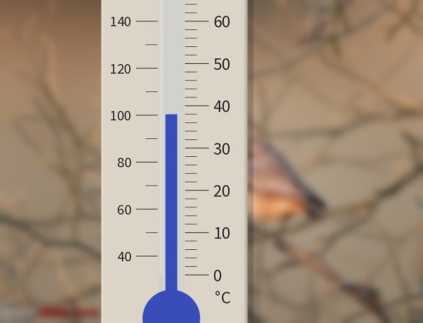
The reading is **38** °C
